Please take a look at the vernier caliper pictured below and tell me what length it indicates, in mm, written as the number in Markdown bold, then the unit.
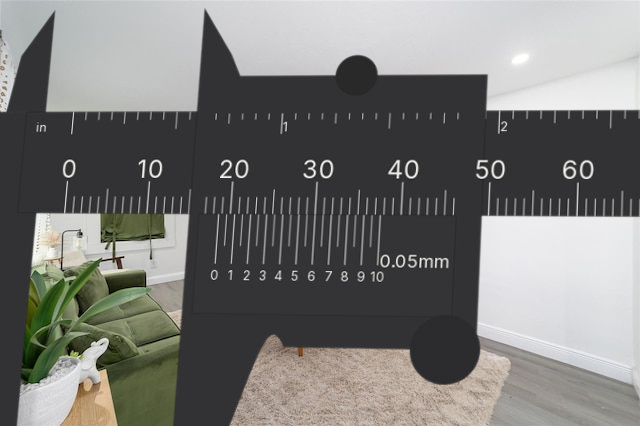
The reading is **18.6** mm
